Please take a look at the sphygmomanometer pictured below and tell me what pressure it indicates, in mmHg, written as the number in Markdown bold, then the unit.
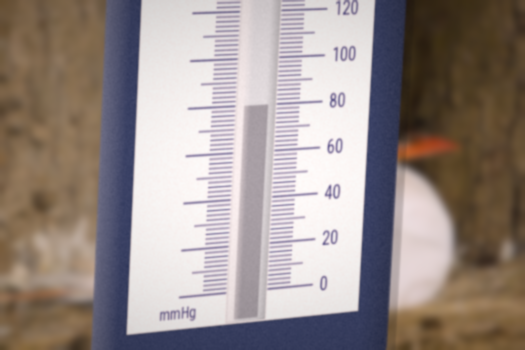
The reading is **80** mmHg
